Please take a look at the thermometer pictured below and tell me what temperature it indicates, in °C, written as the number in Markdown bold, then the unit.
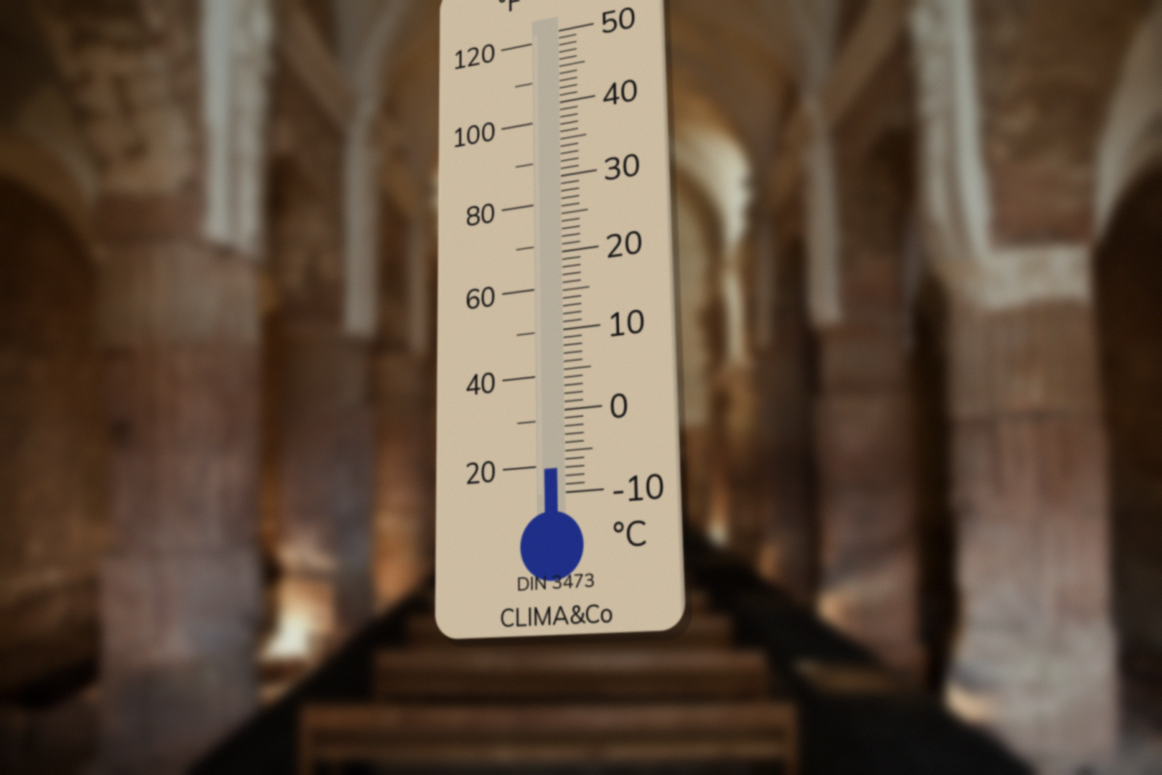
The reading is **-7** °C
